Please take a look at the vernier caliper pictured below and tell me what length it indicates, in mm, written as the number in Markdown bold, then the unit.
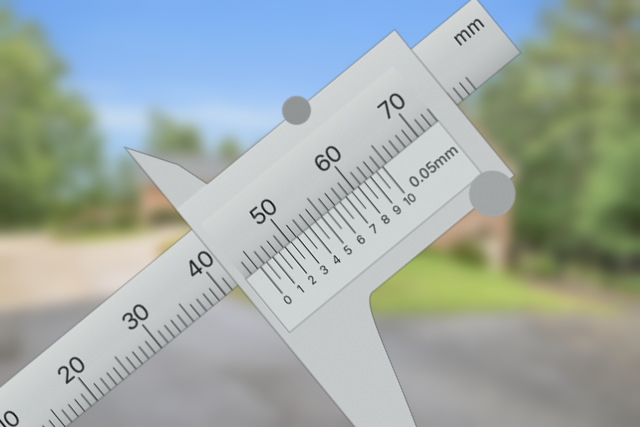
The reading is **45.4** mm
